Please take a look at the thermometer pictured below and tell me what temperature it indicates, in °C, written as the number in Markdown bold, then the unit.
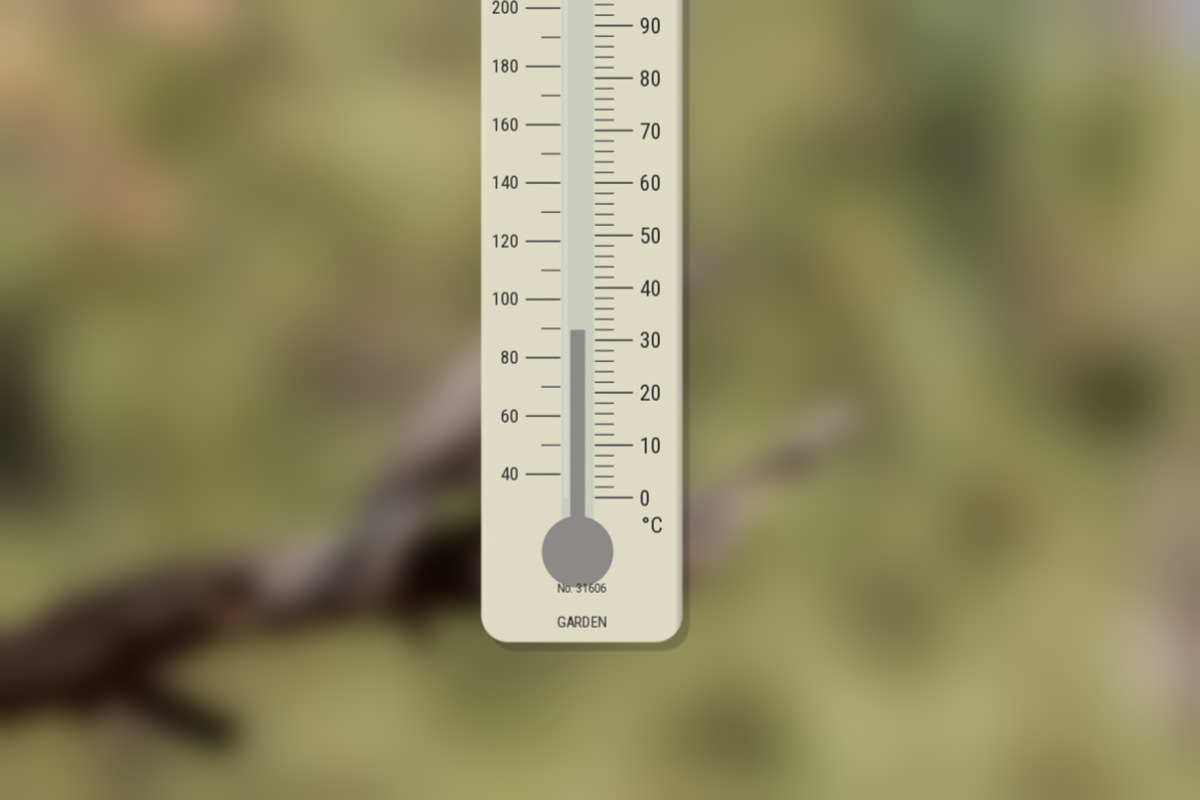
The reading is **32** °C
